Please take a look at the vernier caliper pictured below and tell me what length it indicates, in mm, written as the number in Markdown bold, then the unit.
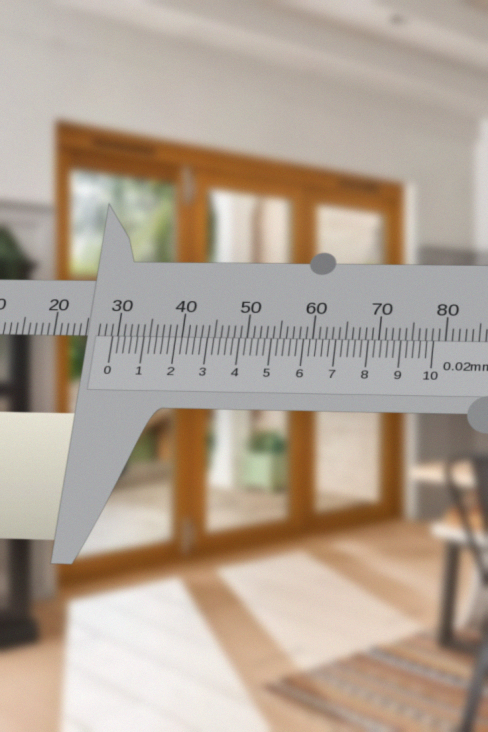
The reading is **29.2** mm
